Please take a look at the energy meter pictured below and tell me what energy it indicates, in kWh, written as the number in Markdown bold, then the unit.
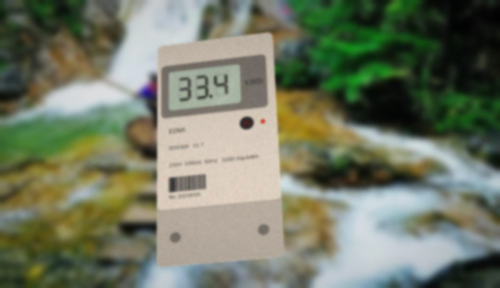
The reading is **33.4** kWh
